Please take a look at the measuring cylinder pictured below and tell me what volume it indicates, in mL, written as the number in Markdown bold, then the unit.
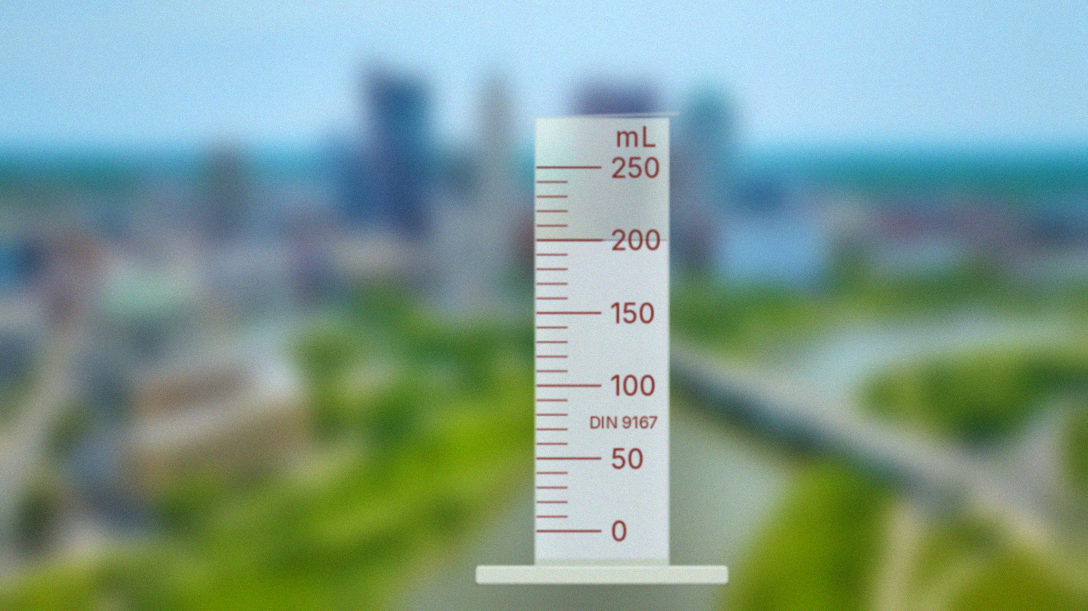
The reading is **200** mL
